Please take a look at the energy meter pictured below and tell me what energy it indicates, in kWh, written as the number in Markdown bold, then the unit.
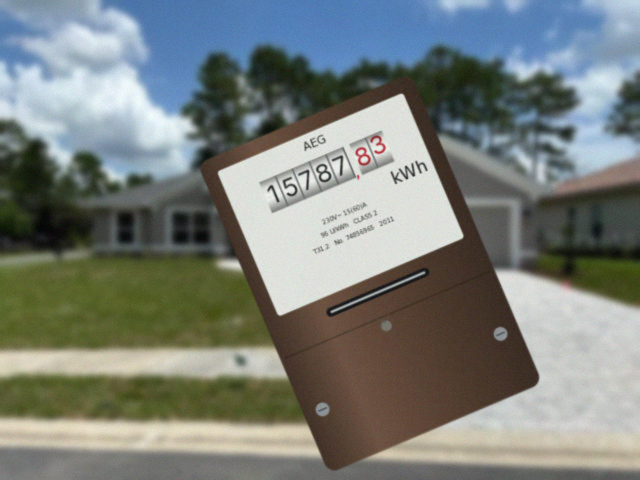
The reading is **15787.83** kWh
